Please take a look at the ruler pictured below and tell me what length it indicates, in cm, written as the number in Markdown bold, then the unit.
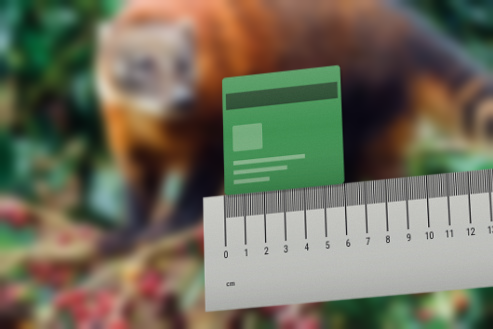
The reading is **6** cm
